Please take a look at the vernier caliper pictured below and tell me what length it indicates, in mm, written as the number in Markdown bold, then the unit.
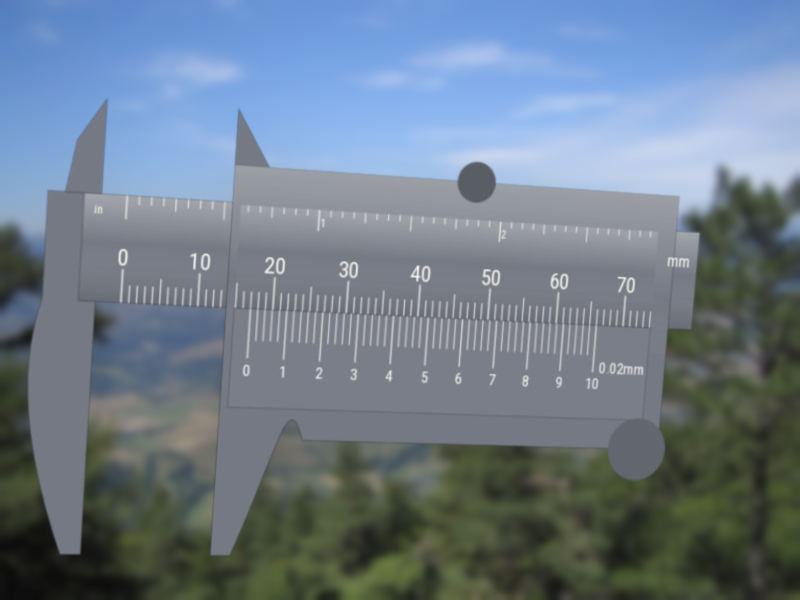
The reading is **17.0** mm
